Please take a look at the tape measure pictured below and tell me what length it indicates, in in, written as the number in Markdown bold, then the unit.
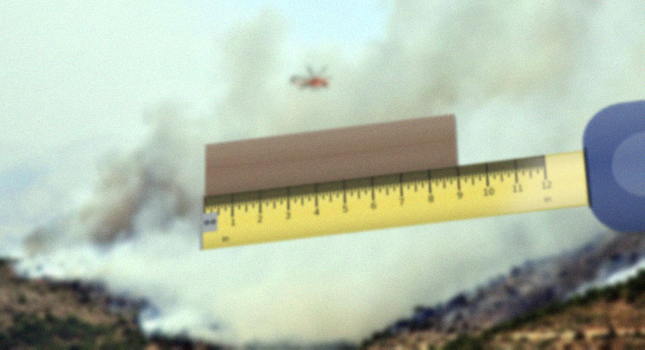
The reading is **9** in
